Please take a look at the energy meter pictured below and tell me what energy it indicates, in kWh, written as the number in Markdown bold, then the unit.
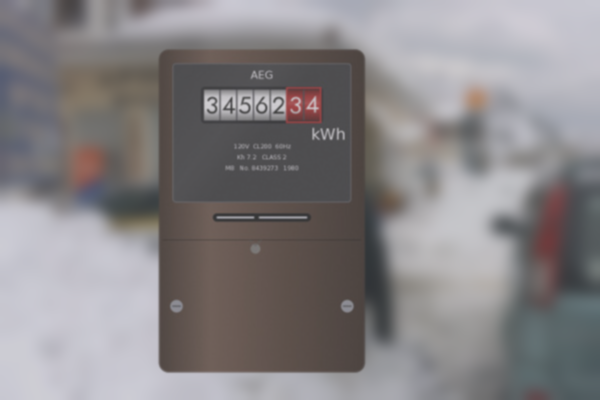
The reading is **34562.34** kWh
